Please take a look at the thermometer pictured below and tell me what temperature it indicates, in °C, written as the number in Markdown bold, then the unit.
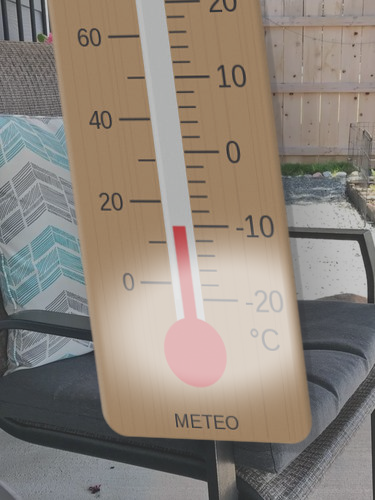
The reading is **-10** °C
